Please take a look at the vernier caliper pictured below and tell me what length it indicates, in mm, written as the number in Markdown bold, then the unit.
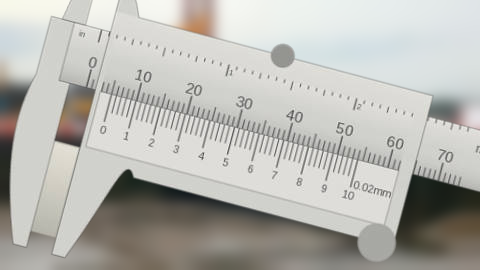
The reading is **5.0** mm
